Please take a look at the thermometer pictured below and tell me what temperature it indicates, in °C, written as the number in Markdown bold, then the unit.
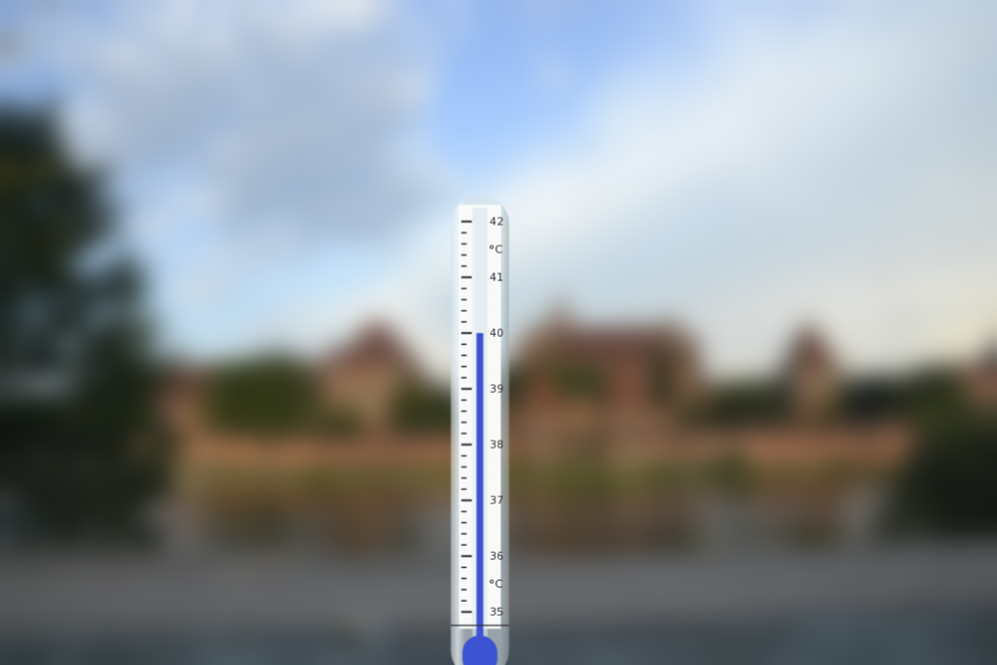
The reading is **40** °C
